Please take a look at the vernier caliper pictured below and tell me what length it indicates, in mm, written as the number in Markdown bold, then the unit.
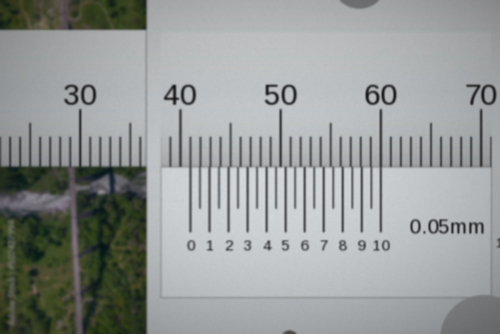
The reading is **41.0** mm
